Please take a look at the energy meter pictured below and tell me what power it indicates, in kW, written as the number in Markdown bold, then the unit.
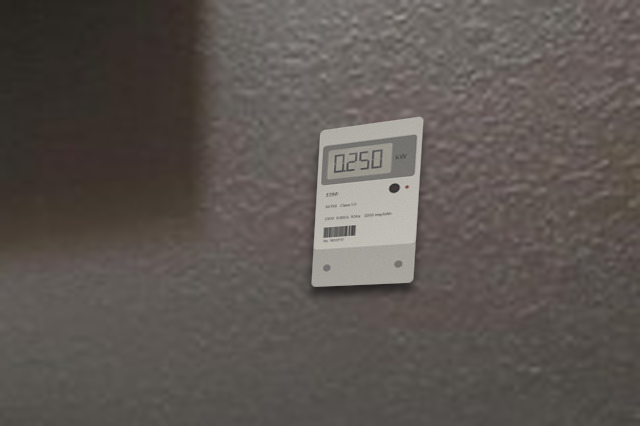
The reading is **0.250** kW
